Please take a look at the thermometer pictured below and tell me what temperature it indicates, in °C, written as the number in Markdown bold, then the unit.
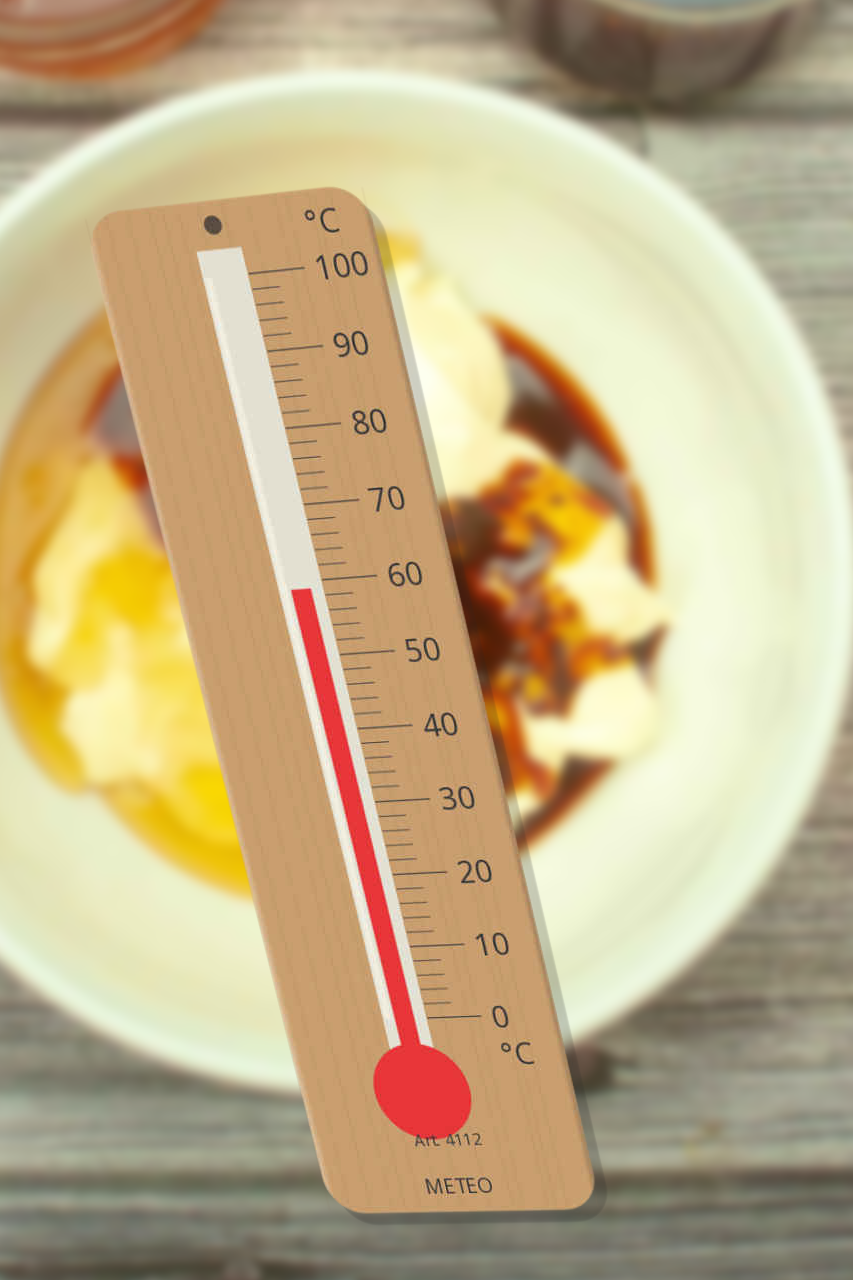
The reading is **59** °C
